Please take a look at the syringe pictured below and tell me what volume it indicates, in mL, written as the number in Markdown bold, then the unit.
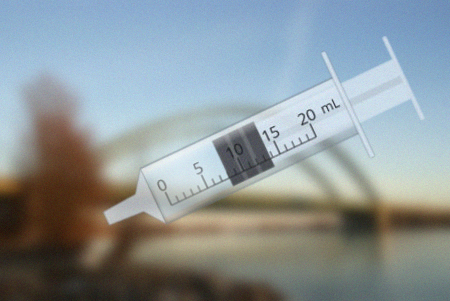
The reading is **8** mL
